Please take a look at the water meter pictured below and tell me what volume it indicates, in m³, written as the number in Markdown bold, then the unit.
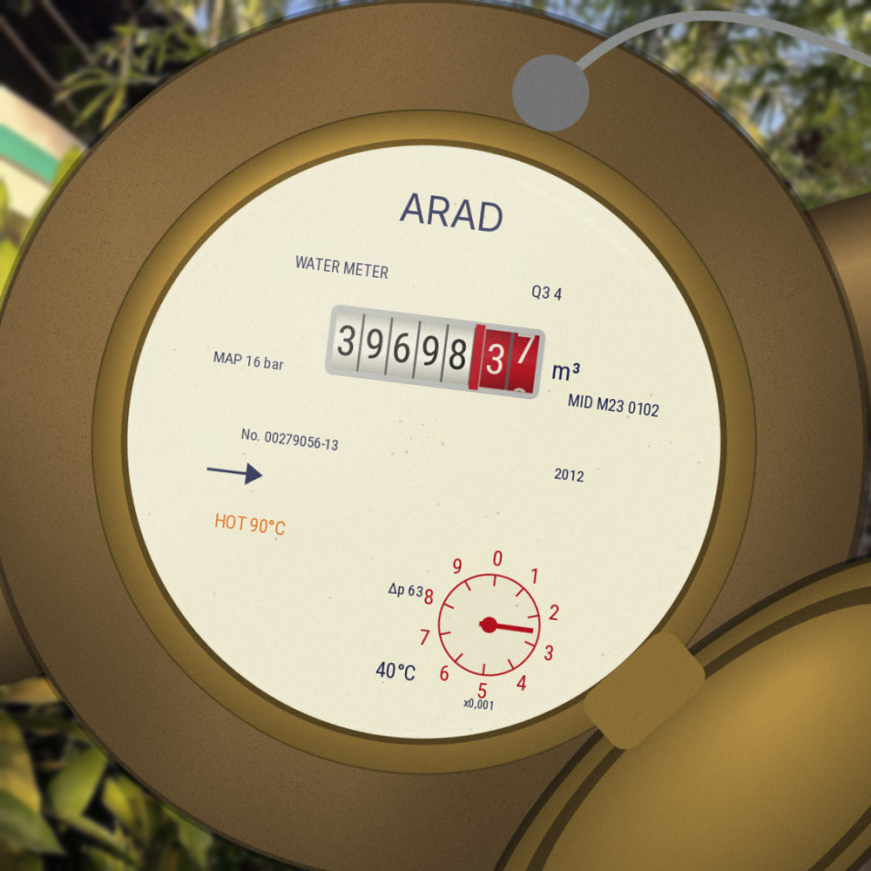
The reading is **39698.372** m³
